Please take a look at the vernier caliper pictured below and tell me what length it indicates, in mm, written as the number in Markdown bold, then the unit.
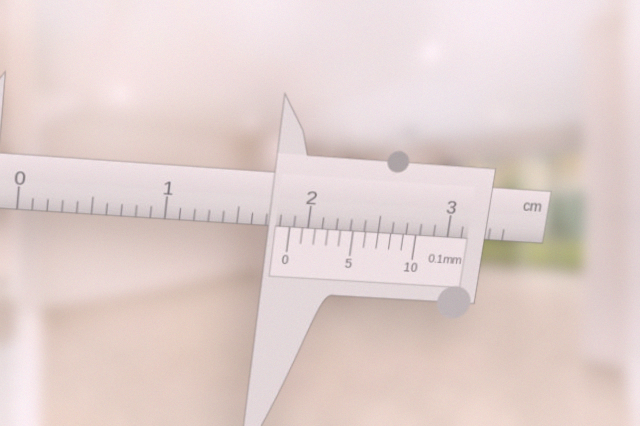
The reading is **18.7** mm
